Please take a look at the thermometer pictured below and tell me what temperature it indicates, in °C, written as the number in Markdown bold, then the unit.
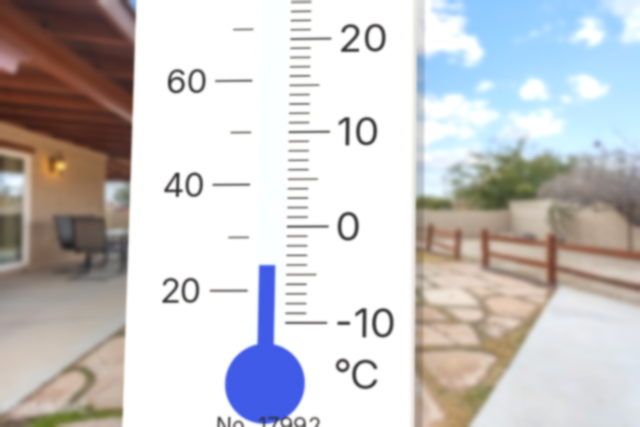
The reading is **-4** °C
